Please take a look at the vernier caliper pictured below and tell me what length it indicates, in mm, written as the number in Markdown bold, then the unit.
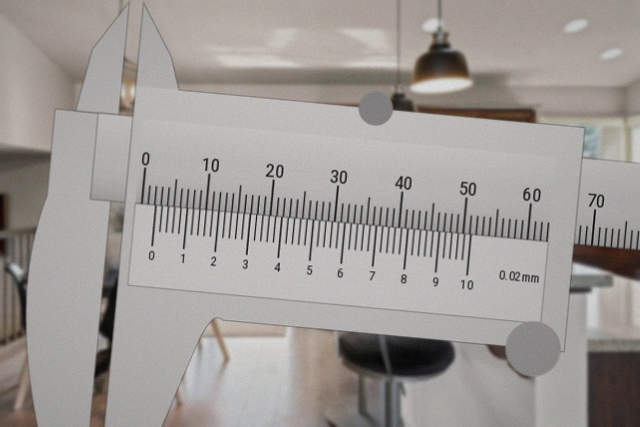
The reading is **2.2** mm
